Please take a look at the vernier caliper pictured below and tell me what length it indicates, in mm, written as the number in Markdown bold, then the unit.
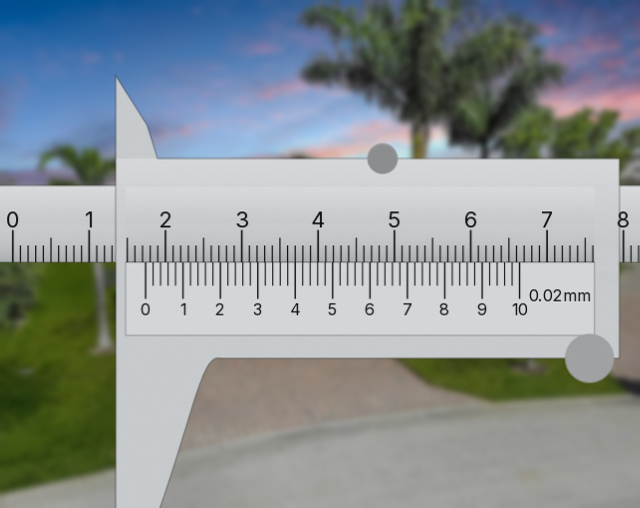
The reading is **17.4** mm
